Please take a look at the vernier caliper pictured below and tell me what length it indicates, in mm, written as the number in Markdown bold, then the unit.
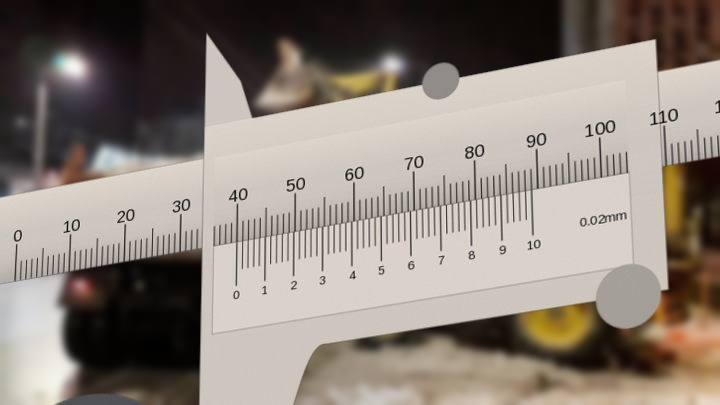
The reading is **40.0** mm
